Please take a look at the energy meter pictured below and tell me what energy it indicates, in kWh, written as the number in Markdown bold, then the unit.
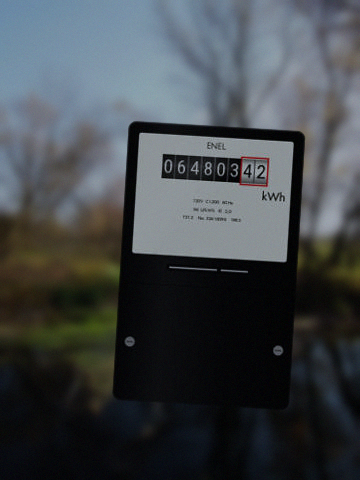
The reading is **64803.42** kWh
